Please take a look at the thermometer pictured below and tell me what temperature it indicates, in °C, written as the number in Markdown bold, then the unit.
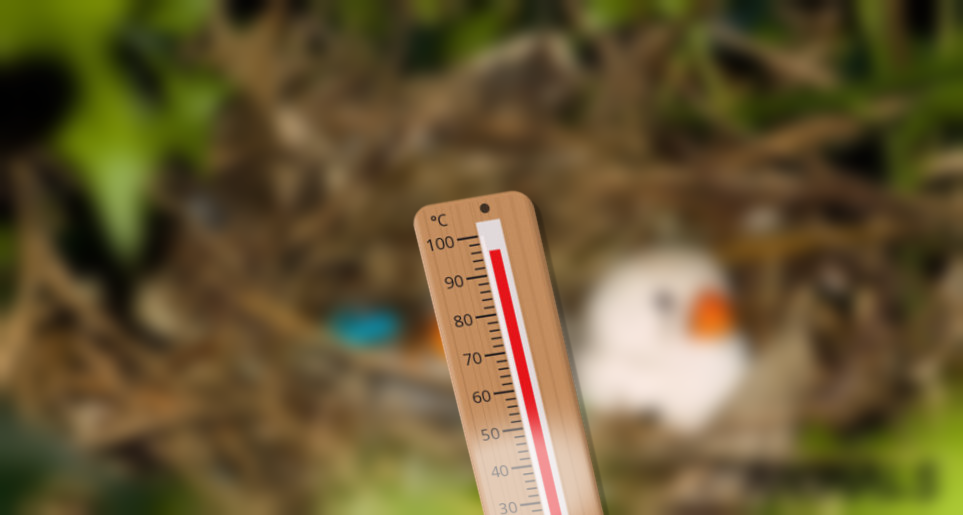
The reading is **96** °C
